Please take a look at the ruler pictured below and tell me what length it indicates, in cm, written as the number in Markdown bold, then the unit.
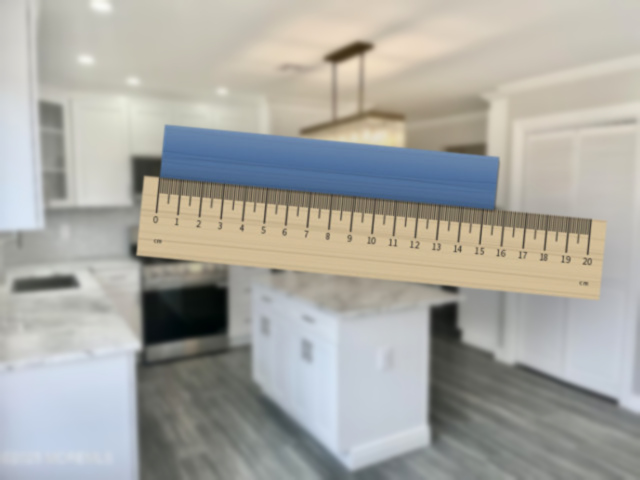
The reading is **15.5** cm
